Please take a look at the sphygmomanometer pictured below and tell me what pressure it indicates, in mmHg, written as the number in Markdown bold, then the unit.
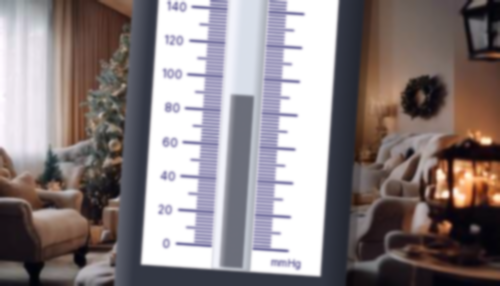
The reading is **90** mmHg
